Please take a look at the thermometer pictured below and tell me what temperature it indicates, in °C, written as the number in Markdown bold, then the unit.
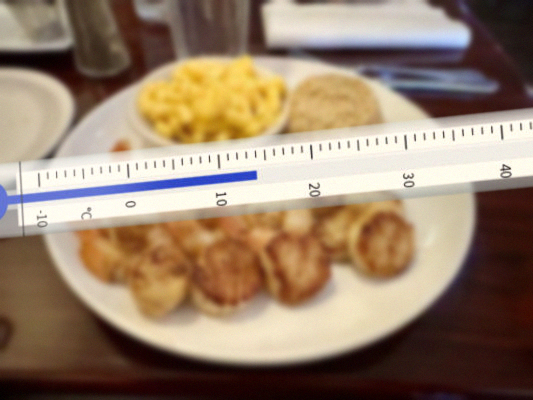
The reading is **14** °C
